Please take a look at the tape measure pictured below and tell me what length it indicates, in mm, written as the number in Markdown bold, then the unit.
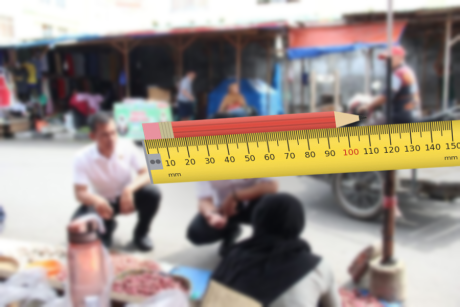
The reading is **110** mm
